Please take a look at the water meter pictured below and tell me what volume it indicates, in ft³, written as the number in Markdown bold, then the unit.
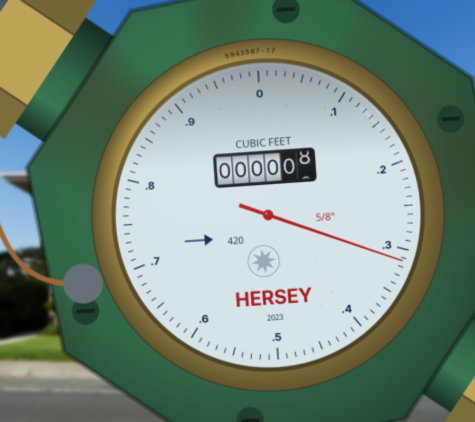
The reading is **8.31** ft³
